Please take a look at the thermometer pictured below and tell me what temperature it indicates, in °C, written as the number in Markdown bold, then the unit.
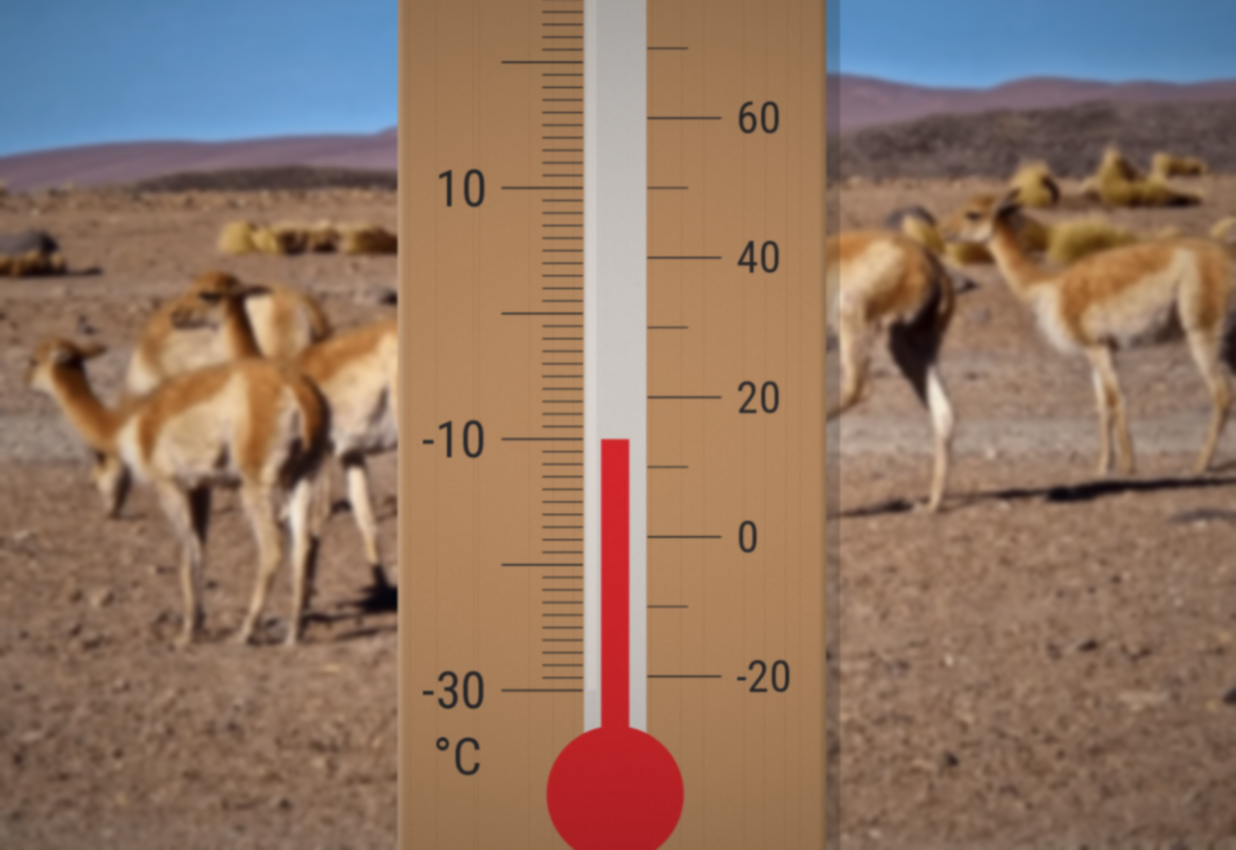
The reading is **-10** °C
